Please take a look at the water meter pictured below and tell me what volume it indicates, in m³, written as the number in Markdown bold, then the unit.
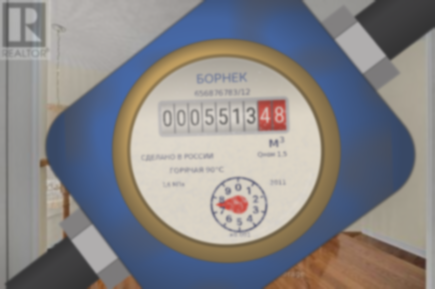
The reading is **5513.487** m³
